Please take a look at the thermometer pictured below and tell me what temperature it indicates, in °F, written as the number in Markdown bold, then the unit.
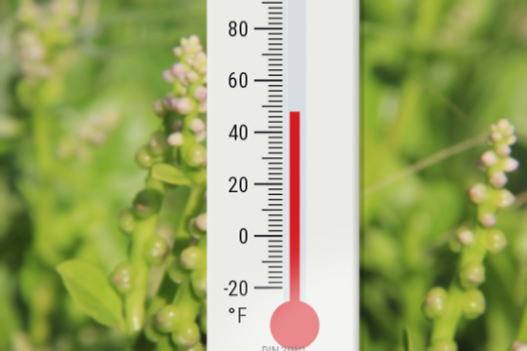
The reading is **48** °F
